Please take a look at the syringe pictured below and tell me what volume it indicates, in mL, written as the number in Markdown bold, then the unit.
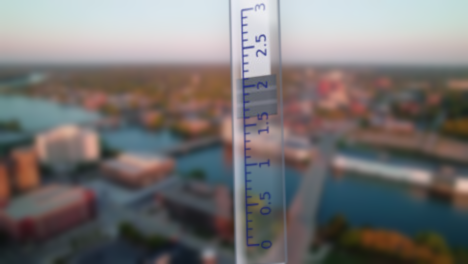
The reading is **1.6** mL
